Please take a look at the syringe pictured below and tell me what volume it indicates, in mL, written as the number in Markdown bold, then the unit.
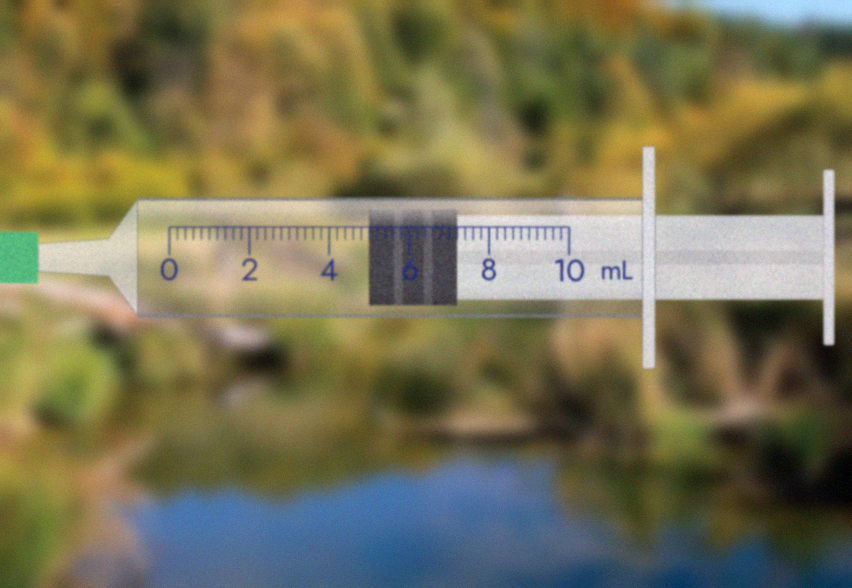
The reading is **5** mL
